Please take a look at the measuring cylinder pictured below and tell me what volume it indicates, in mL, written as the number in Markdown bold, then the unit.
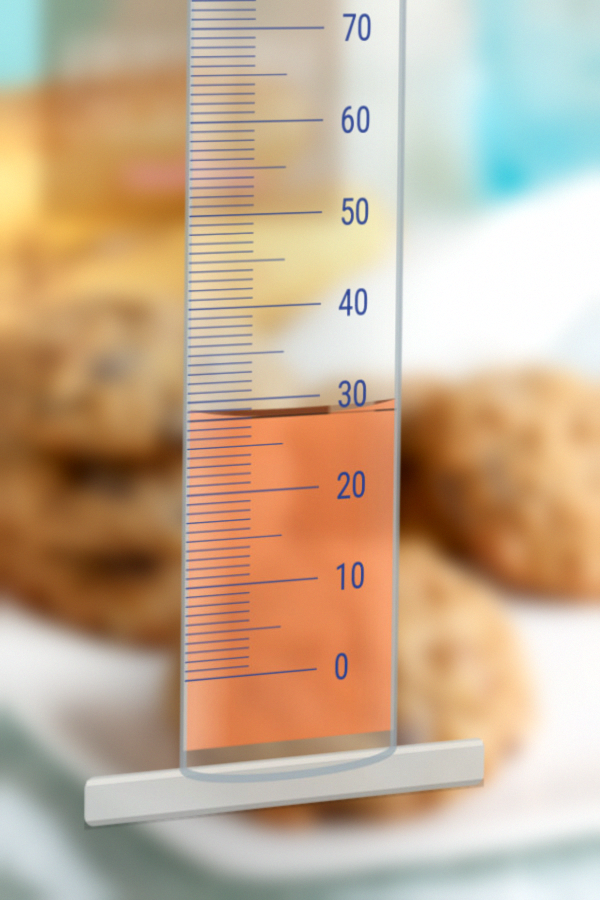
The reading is **28** mL
